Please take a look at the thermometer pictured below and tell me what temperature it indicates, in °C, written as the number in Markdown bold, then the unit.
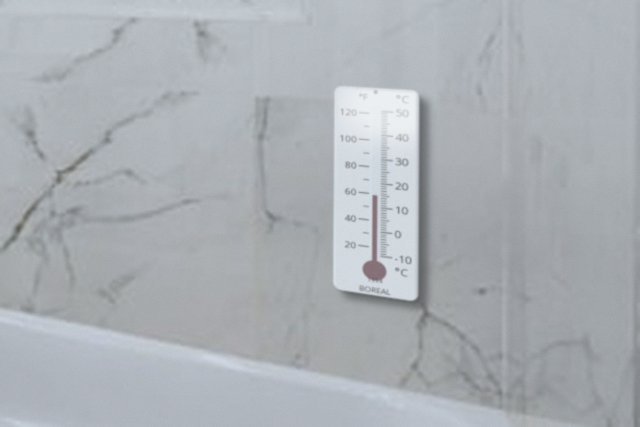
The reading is **15** °C
